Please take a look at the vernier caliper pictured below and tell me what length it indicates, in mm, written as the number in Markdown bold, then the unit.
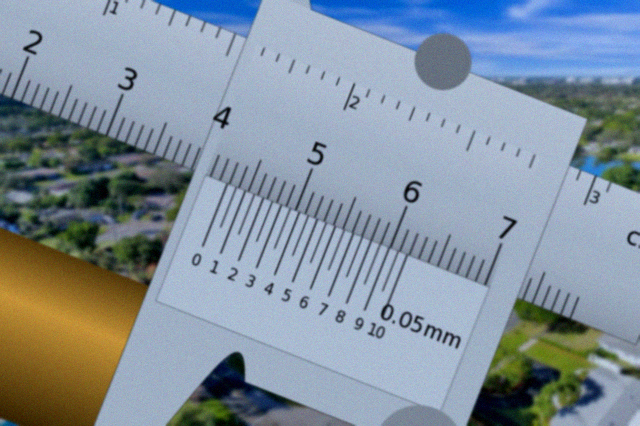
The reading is **42.8** mm
